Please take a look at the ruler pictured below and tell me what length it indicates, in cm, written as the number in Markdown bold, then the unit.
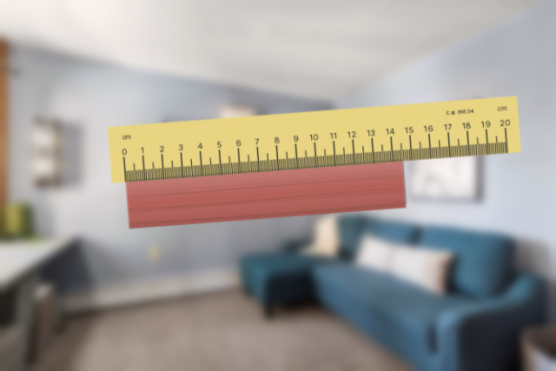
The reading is **14.5** cm
